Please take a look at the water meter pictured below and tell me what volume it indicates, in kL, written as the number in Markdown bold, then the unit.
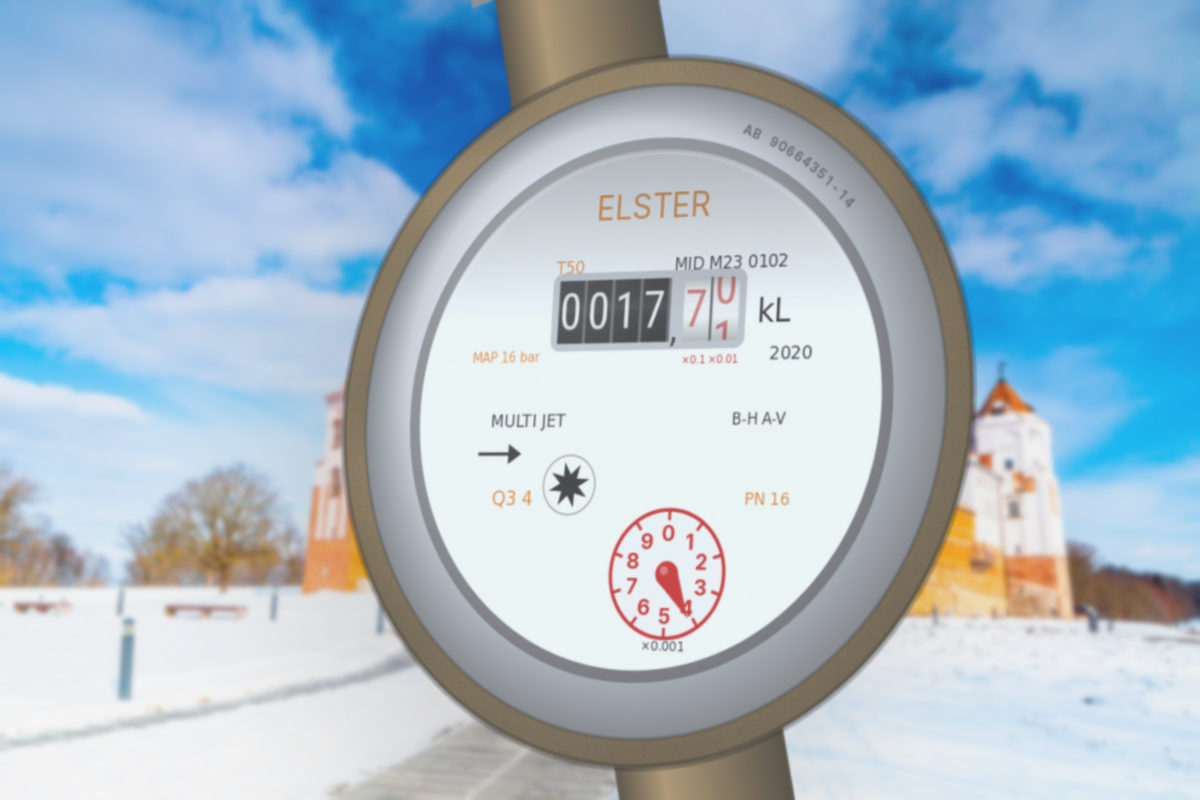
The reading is **17.704** kL
